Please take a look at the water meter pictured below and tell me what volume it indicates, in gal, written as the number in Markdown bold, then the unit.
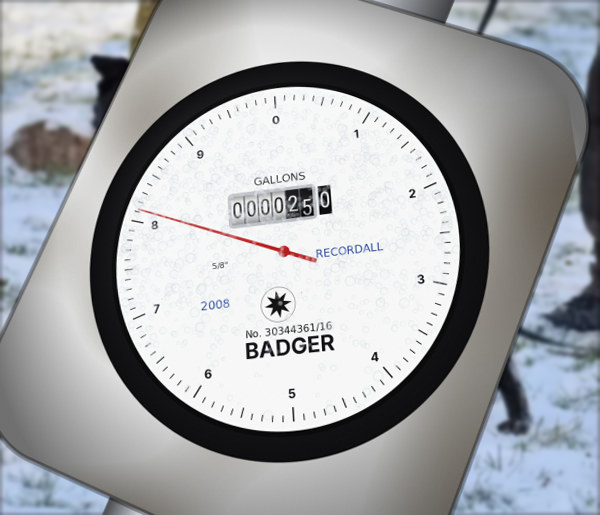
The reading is **248.1** gal
